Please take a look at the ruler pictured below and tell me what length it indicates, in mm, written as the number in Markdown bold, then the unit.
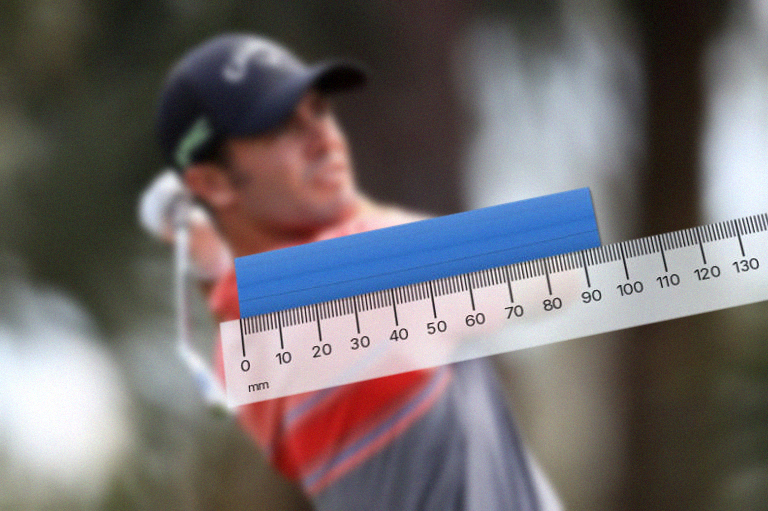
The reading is **95** mm
